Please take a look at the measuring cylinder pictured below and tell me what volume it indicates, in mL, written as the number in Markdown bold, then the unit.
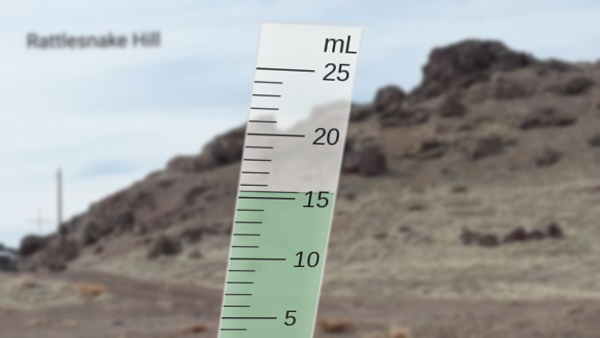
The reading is **15.5** mL
